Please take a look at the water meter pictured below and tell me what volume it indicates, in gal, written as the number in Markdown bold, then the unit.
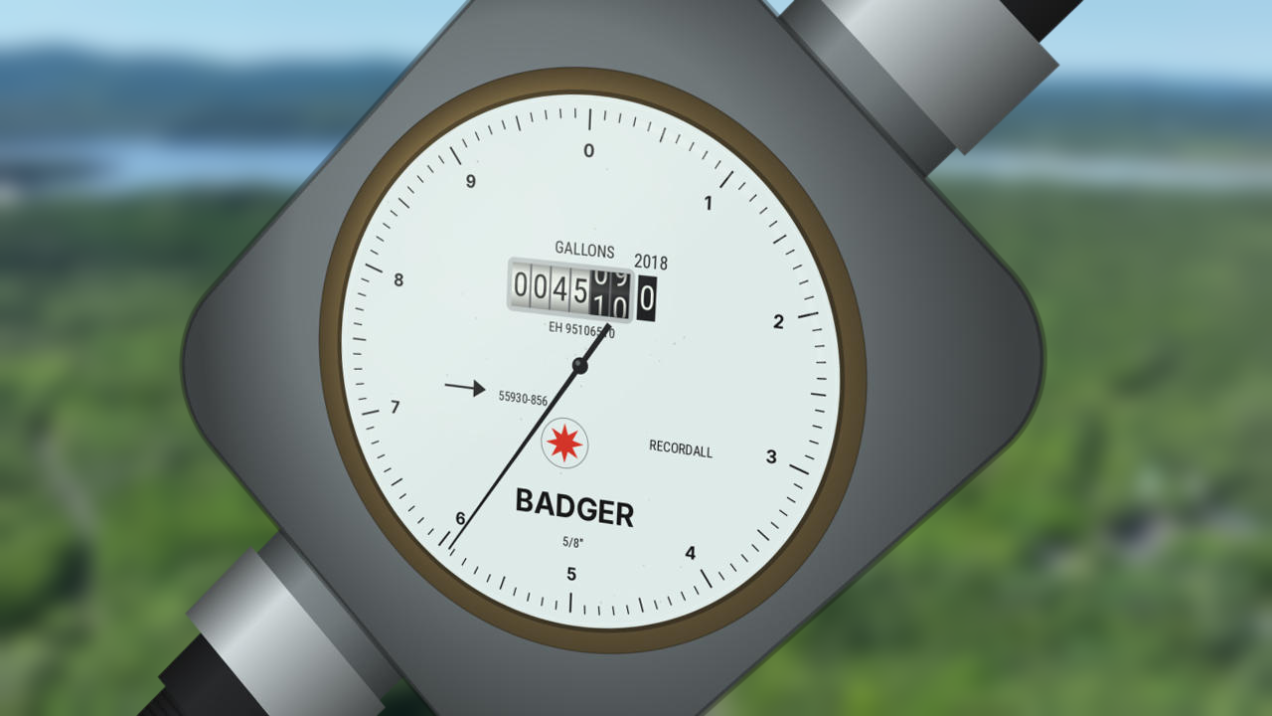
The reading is **45095.9** gal
